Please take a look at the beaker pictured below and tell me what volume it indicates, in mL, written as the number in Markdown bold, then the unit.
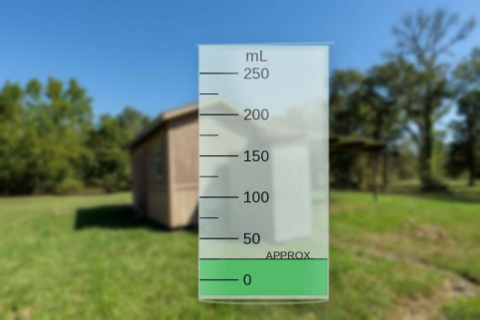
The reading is **25** mL
